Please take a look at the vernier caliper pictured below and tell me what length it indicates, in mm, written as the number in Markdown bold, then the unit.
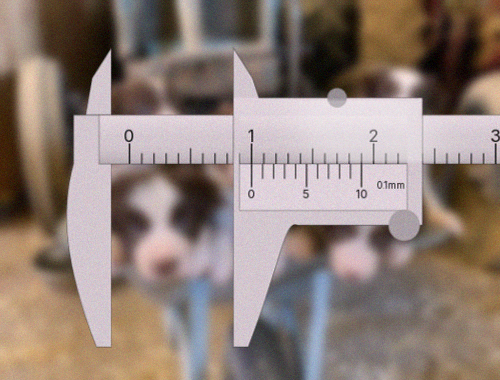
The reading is **10.0** mm
